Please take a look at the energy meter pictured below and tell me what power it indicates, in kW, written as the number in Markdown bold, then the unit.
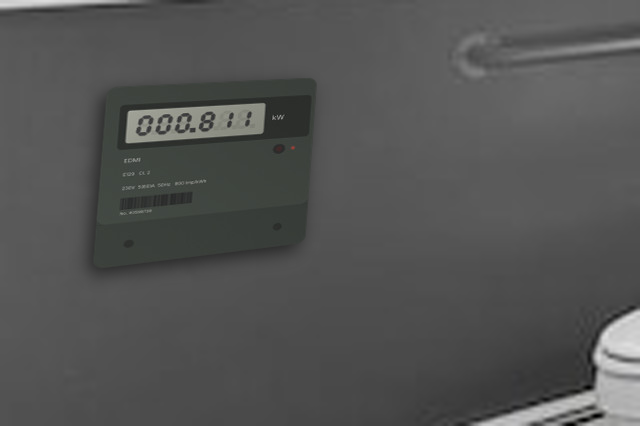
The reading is **0.811** kW
